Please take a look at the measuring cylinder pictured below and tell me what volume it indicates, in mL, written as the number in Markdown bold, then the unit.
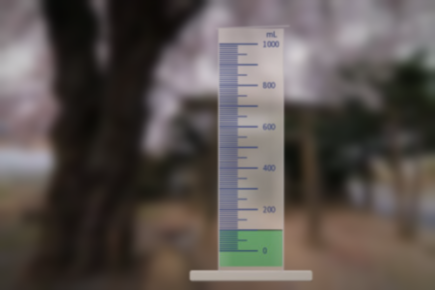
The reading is **100** mL
